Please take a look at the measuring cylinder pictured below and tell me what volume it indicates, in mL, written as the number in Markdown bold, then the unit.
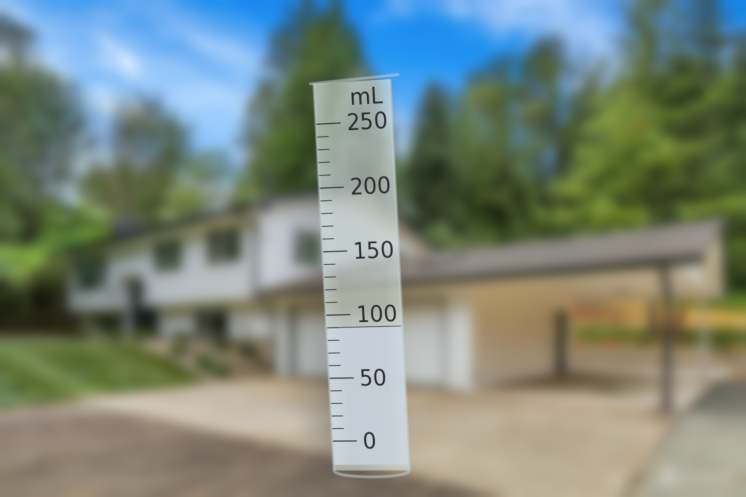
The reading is **90** mL
